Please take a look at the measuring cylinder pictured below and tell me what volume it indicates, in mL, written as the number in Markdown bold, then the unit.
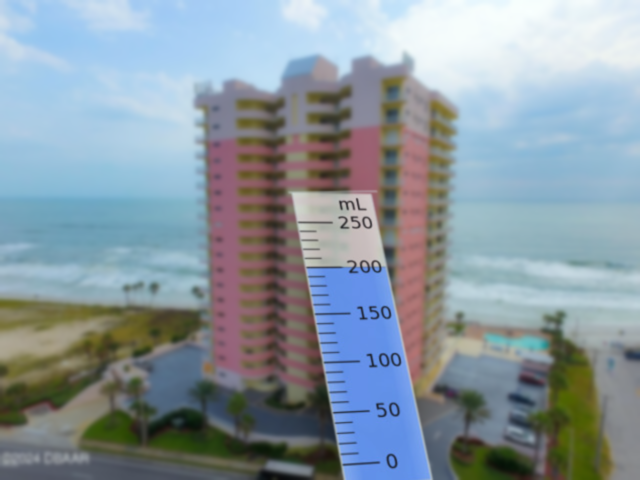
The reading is **200** mL
